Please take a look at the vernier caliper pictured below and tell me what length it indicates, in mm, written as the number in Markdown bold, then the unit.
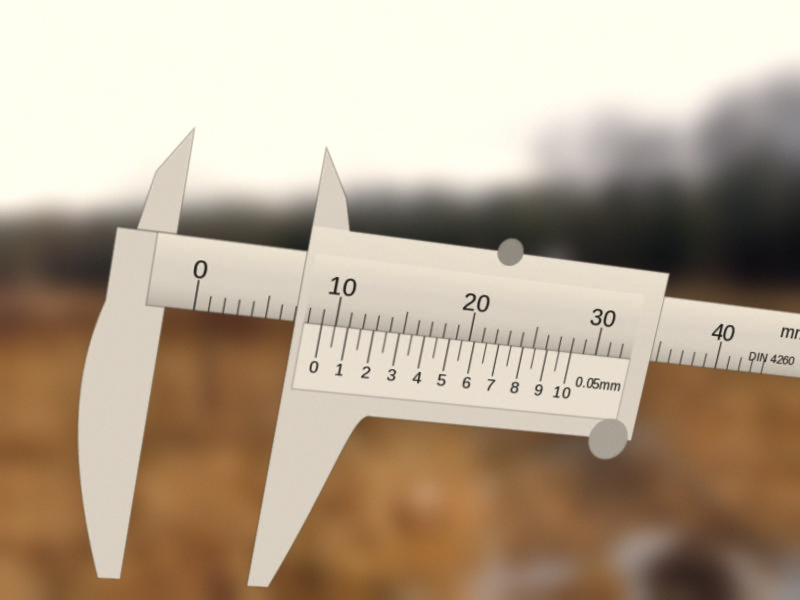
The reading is **9.0** mm
